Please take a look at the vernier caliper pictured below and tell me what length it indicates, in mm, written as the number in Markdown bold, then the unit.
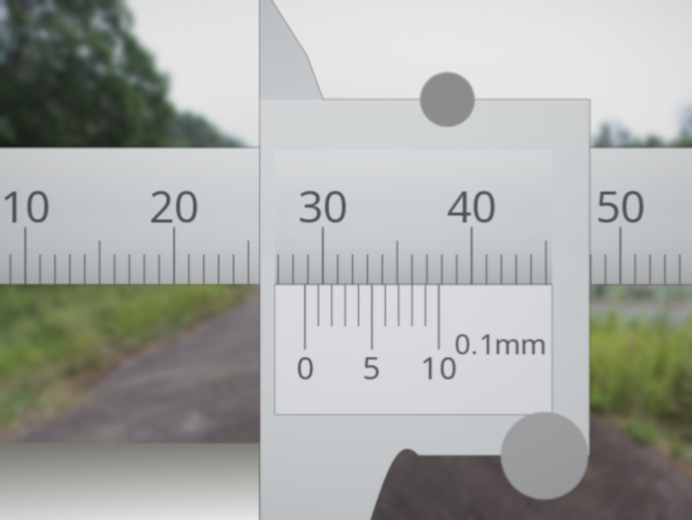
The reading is **28.8** mm
